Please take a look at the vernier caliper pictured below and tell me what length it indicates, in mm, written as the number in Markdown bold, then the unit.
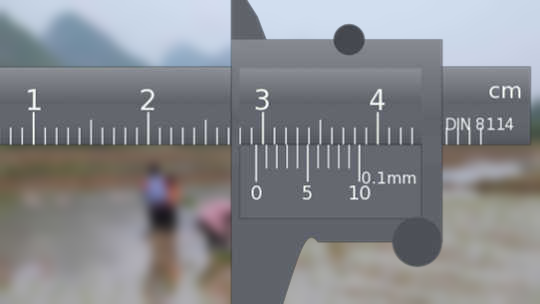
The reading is **29.4** mm
